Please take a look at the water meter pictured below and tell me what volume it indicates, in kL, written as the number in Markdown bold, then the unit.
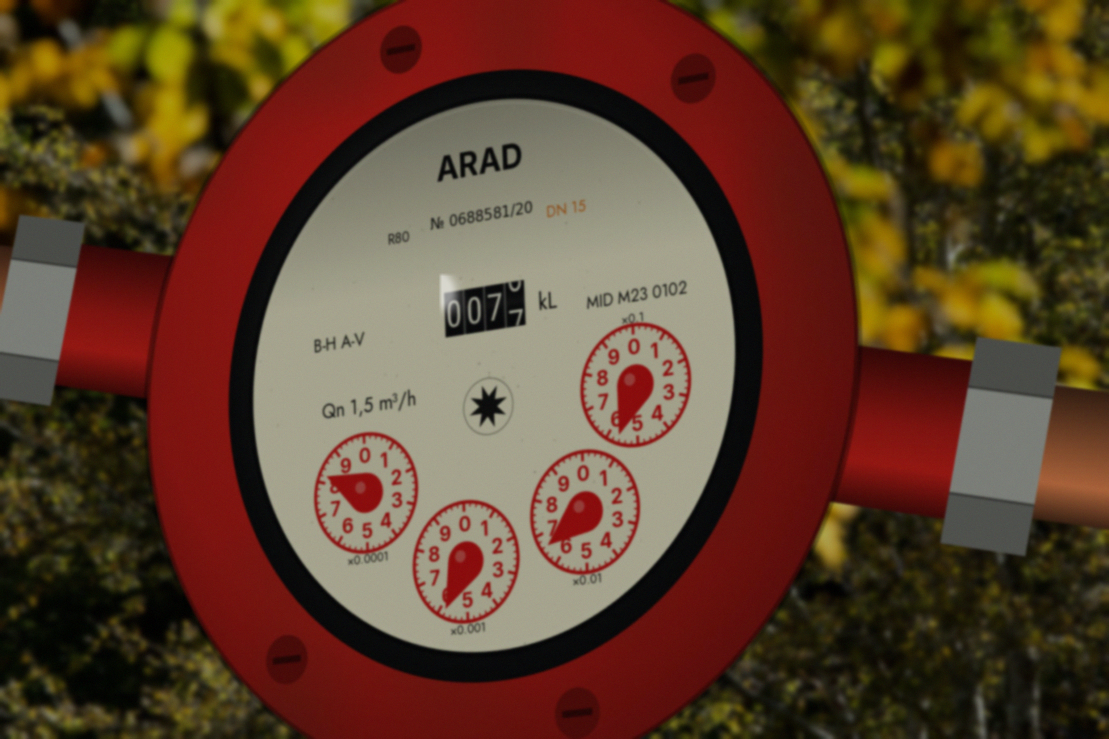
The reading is **76.5658** kL
